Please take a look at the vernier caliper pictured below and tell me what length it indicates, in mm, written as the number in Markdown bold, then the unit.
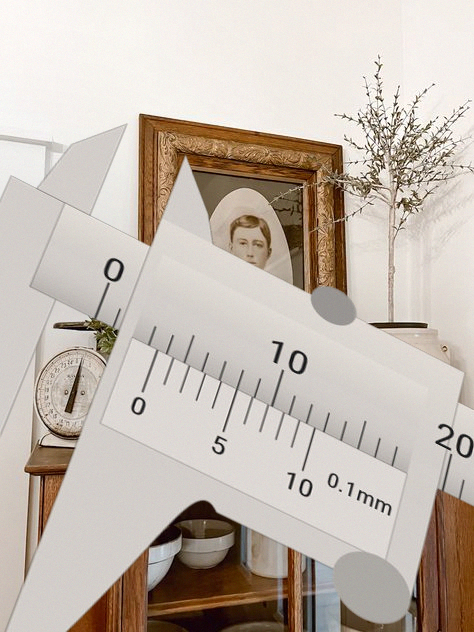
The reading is **3.5** mm
